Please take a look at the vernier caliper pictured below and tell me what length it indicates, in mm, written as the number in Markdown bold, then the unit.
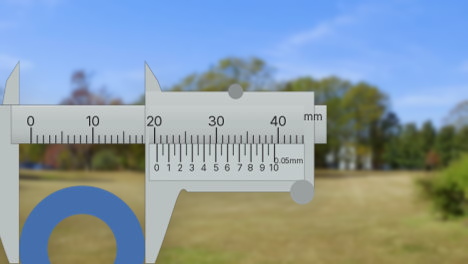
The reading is **20.4** mm
